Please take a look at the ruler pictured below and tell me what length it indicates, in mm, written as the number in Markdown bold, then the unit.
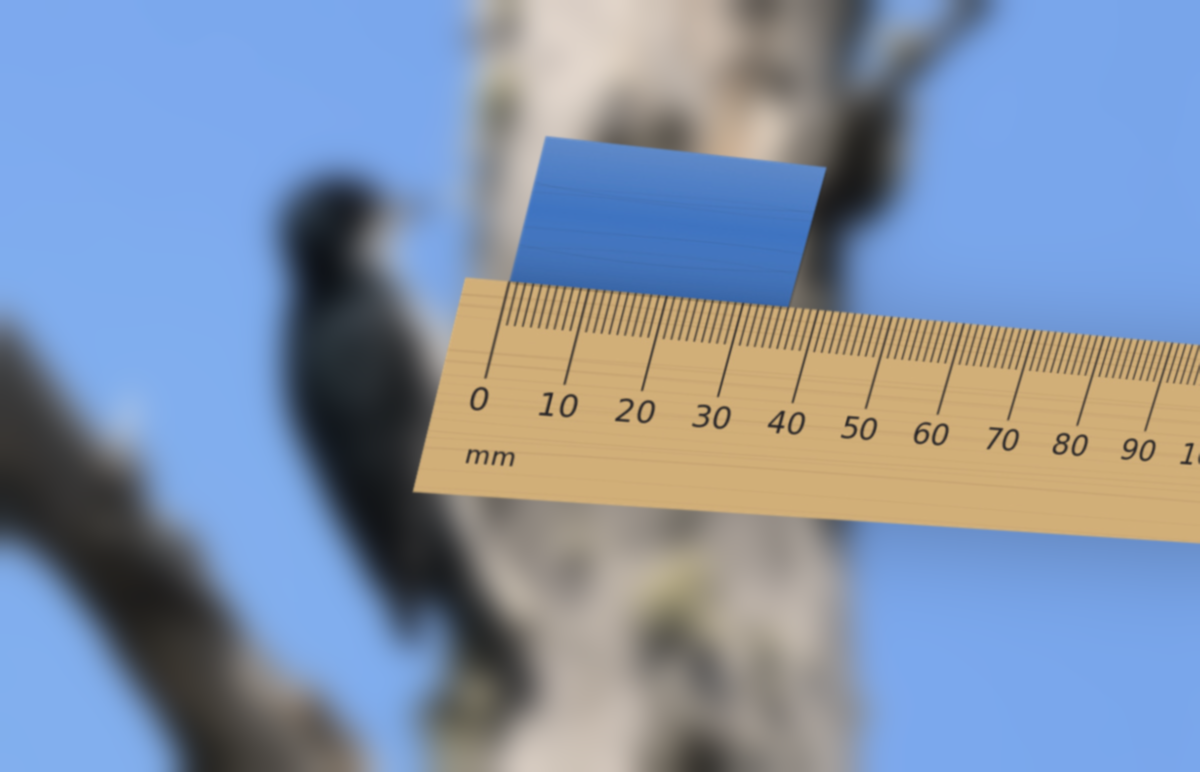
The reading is **36** mm
